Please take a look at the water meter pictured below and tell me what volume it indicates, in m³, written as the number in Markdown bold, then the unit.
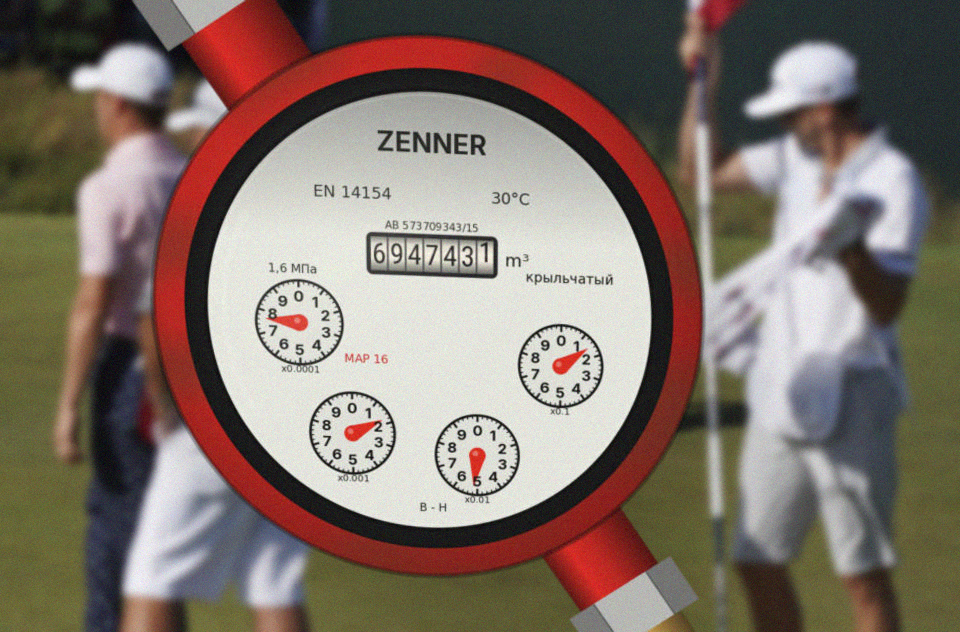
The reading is **6947431.1517** m³
